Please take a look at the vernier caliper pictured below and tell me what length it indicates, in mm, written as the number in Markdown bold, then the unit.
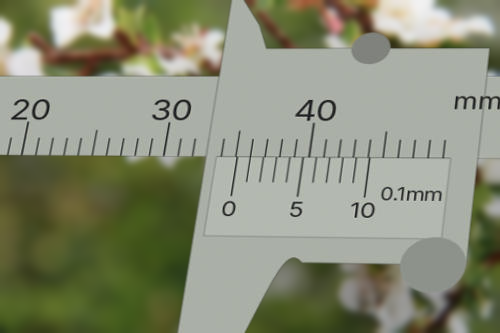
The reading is **35.1** mm
